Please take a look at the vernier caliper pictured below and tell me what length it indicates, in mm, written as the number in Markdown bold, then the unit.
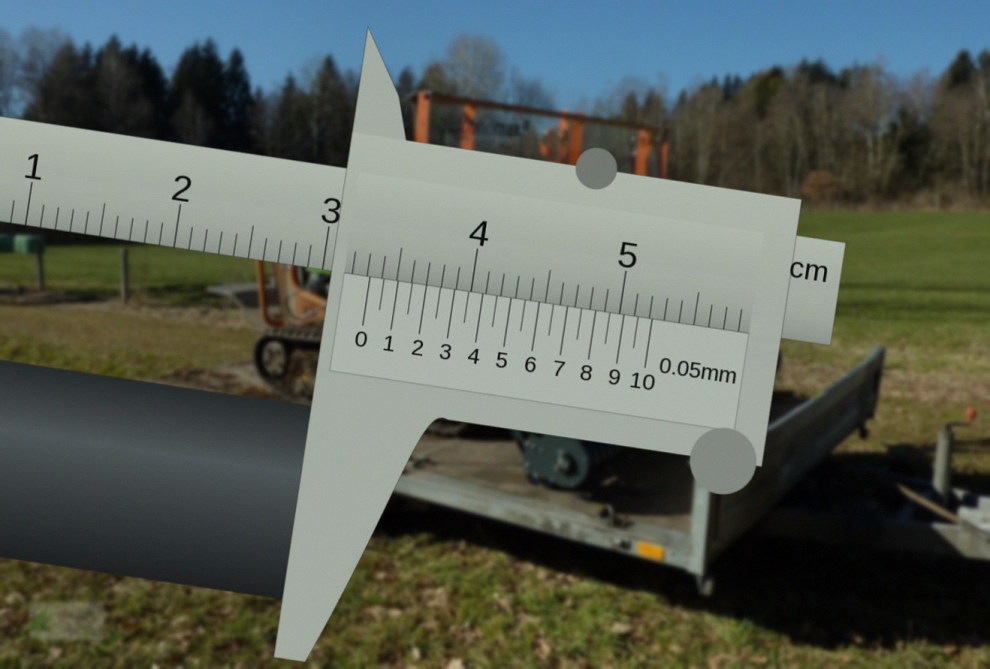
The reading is **33.2** mm
